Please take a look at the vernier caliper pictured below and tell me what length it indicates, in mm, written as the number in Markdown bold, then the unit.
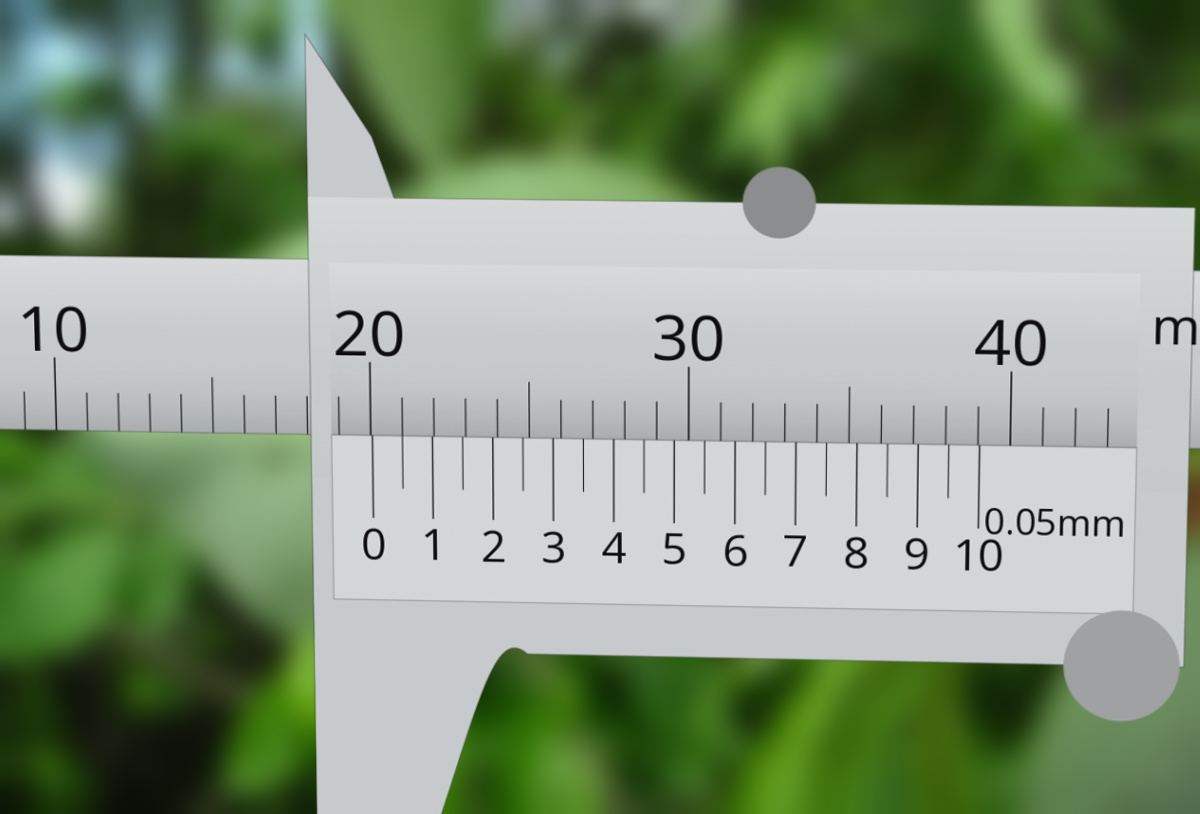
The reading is **20.05** mm
